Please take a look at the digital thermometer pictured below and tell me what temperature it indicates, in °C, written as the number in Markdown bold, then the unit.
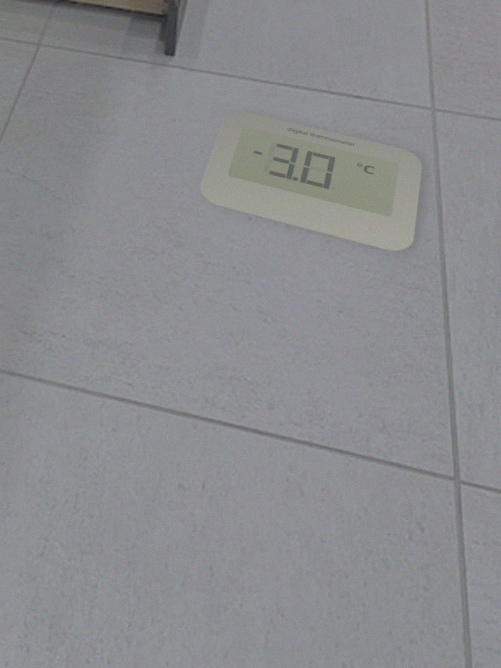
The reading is **-3.0** °C
